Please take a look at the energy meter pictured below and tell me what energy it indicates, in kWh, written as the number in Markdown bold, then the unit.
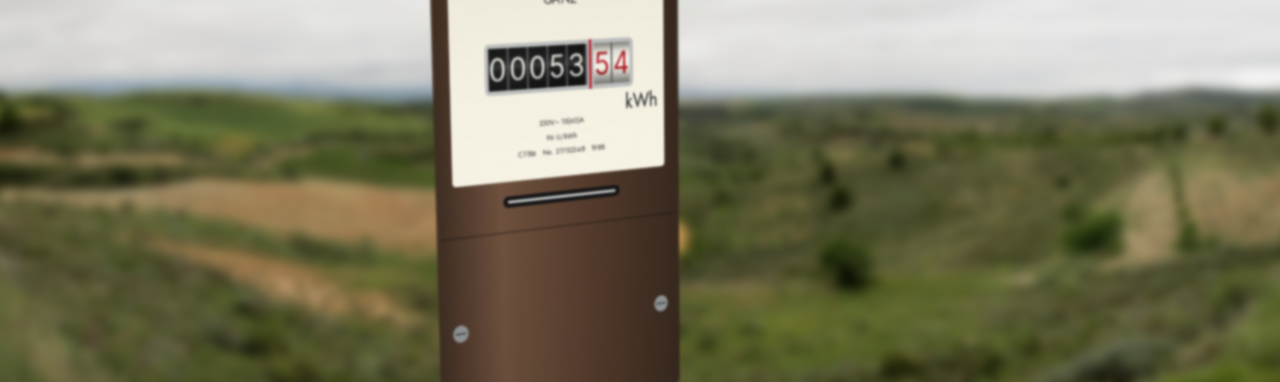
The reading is **53.54** kWh
